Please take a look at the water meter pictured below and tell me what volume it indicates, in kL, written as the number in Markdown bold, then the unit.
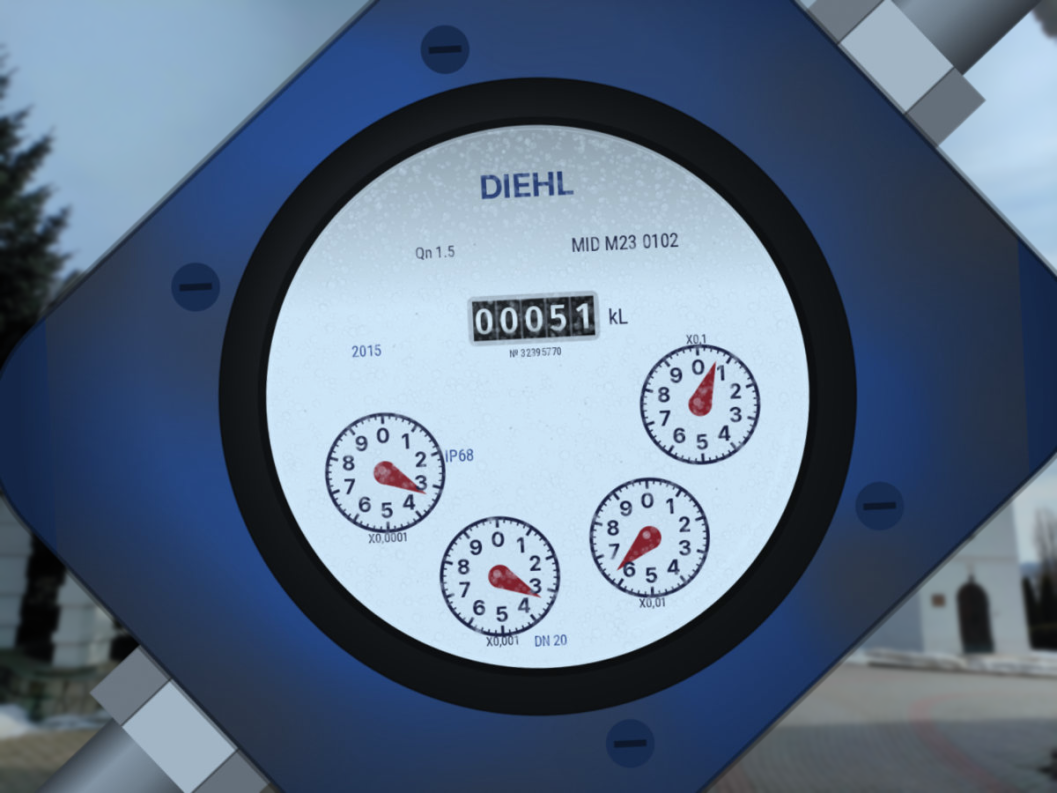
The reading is **51.0633** kL
